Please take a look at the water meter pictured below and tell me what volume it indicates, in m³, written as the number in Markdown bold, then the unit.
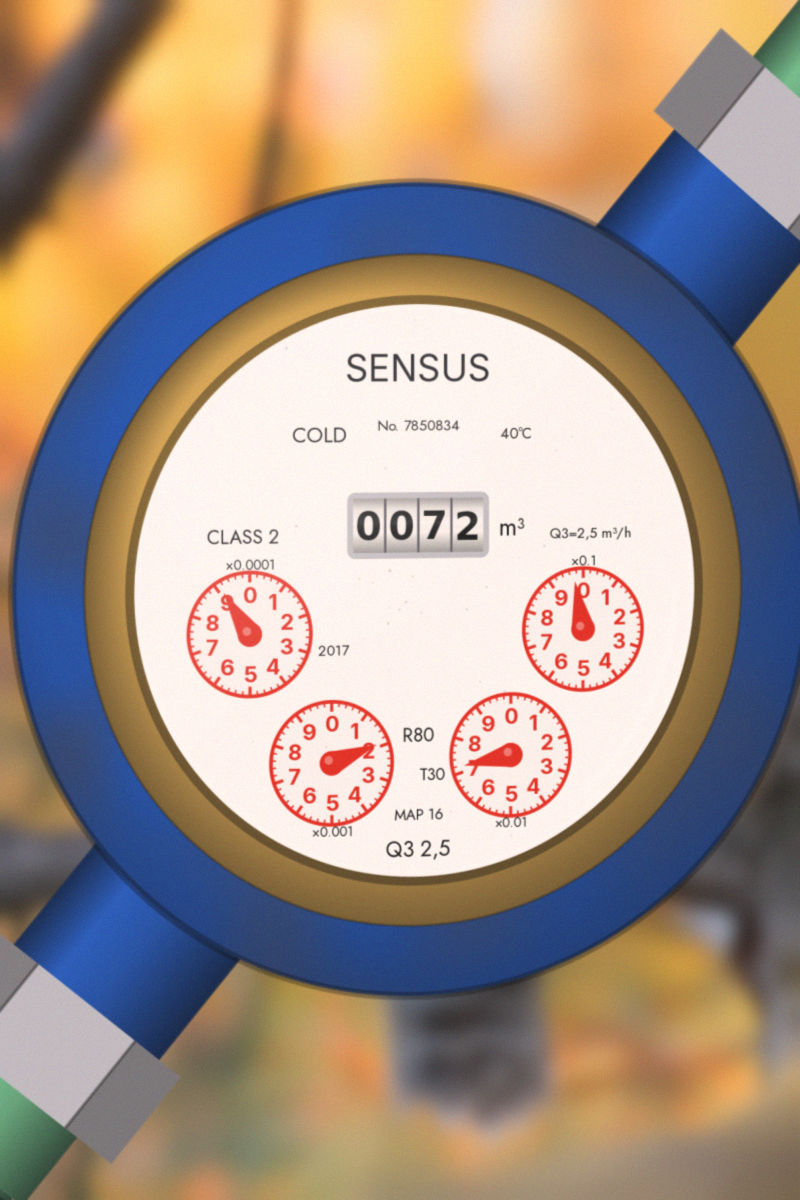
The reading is **71.9719** m³
